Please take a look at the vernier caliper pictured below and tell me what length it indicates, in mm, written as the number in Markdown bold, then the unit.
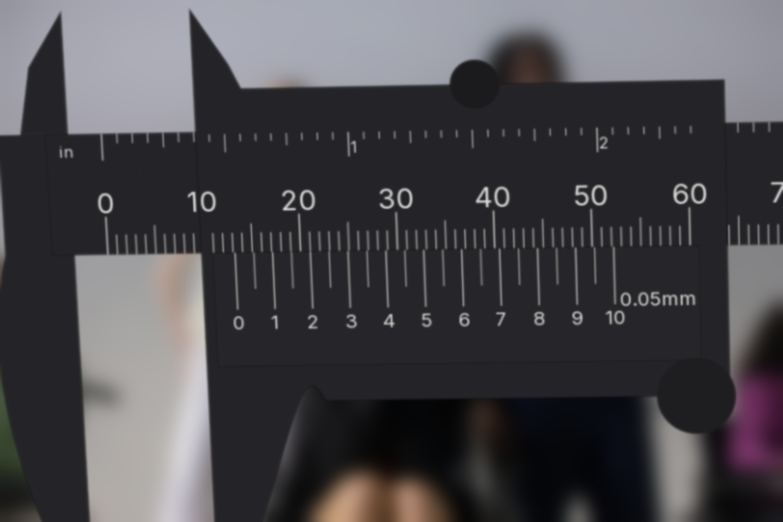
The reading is **13.2** mm
